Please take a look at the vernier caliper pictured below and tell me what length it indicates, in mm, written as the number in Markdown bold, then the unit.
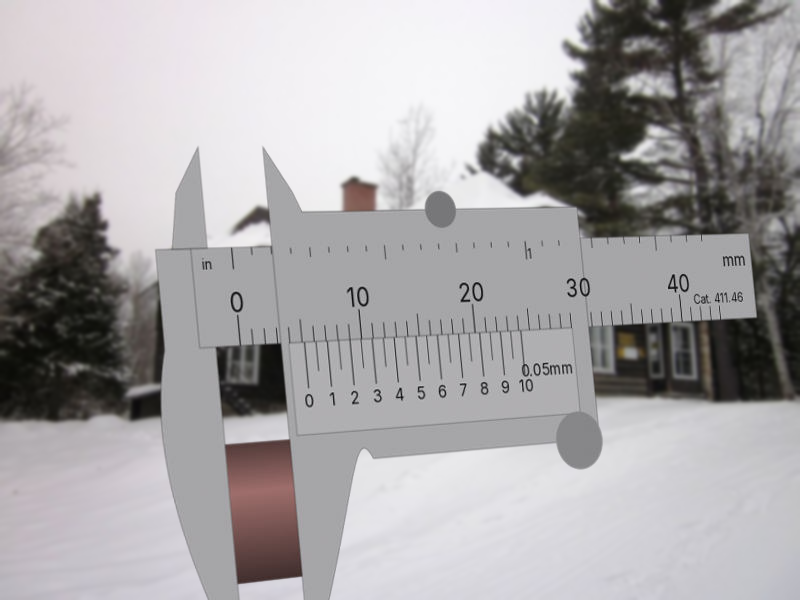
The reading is **5.2** mm
